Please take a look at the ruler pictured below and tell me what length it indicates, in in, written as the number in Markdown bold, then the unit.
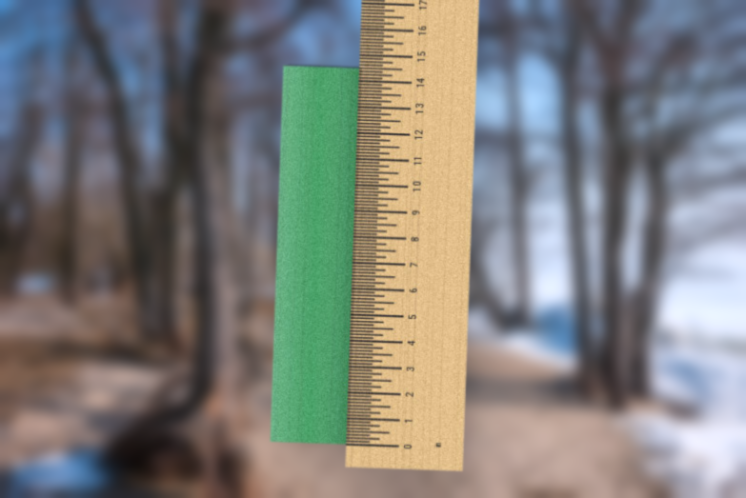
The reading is **14.5** in
